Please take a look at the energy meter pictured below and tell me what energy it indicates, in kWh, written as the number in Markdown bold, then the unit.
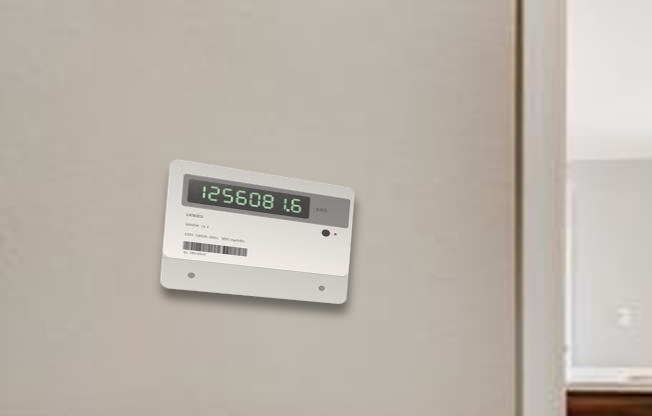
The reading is **1256081.6** kWh
